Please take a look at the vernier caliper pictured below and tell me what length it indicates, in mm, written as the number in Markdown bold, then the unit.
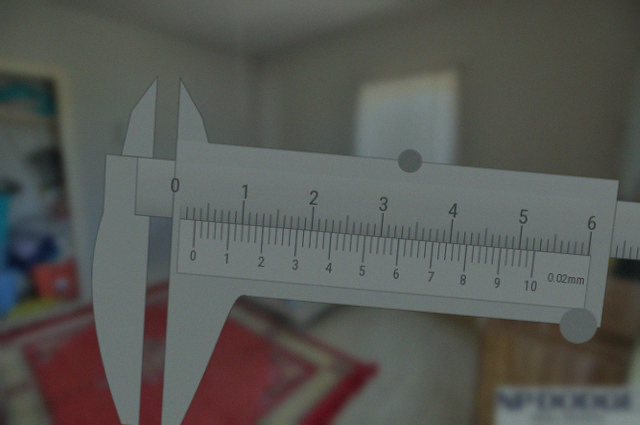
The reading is **3.2** mm
